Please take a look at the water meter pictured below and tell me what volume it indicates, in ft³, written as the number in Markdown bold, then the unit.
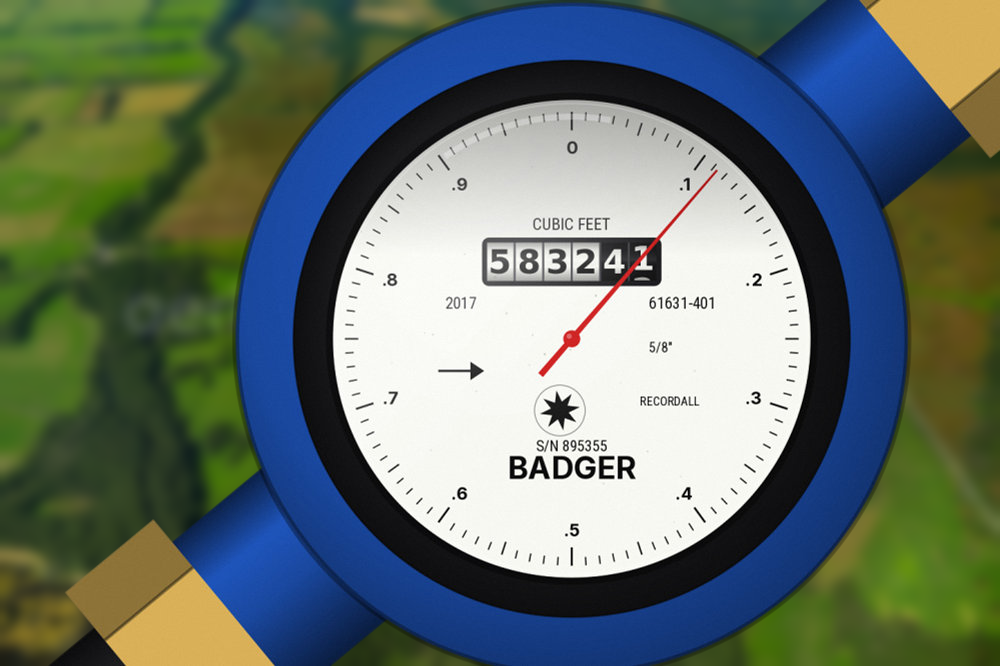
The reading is **583241.11** ft³
